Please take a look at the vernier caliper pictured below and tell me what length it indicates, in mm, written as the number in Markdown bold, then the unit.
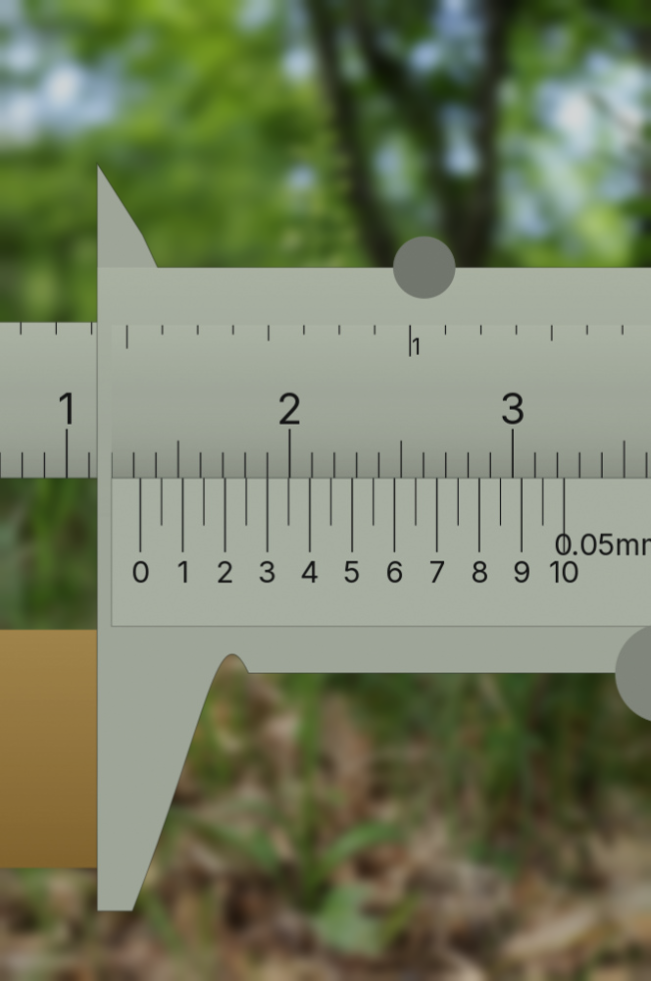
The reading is **13.30** mm
